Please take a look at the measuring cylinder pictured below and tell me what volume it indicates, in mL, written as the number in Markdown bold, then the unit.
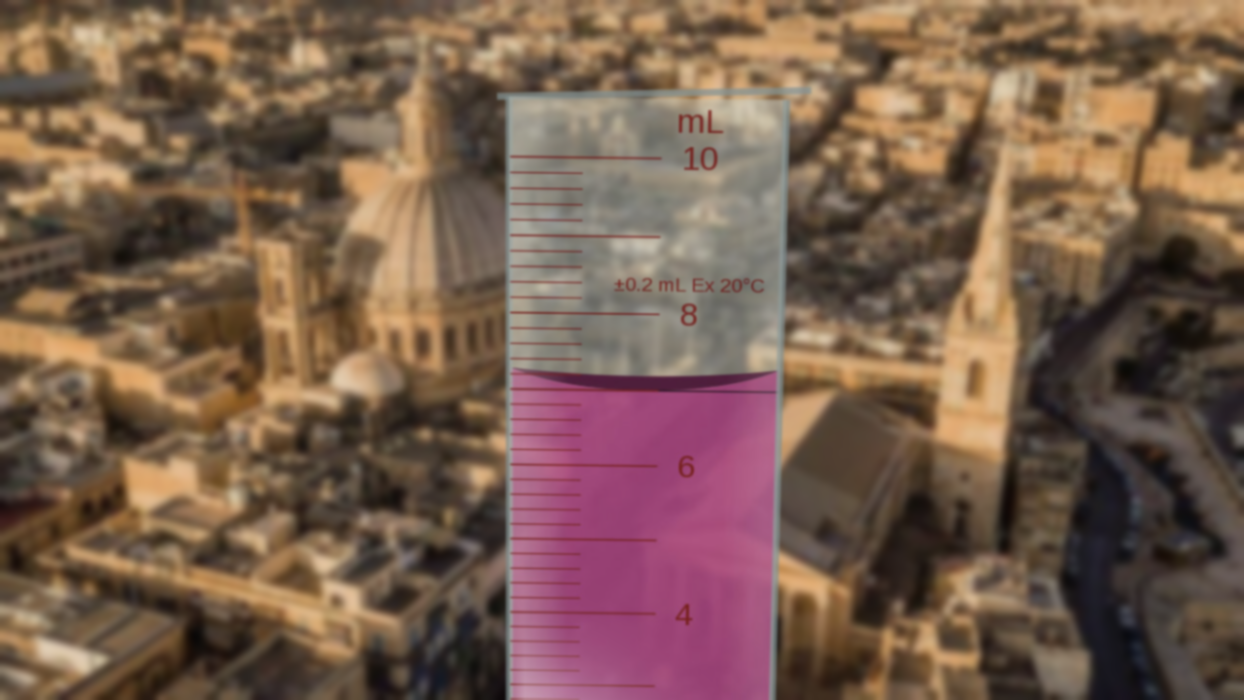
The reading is **7** mL
